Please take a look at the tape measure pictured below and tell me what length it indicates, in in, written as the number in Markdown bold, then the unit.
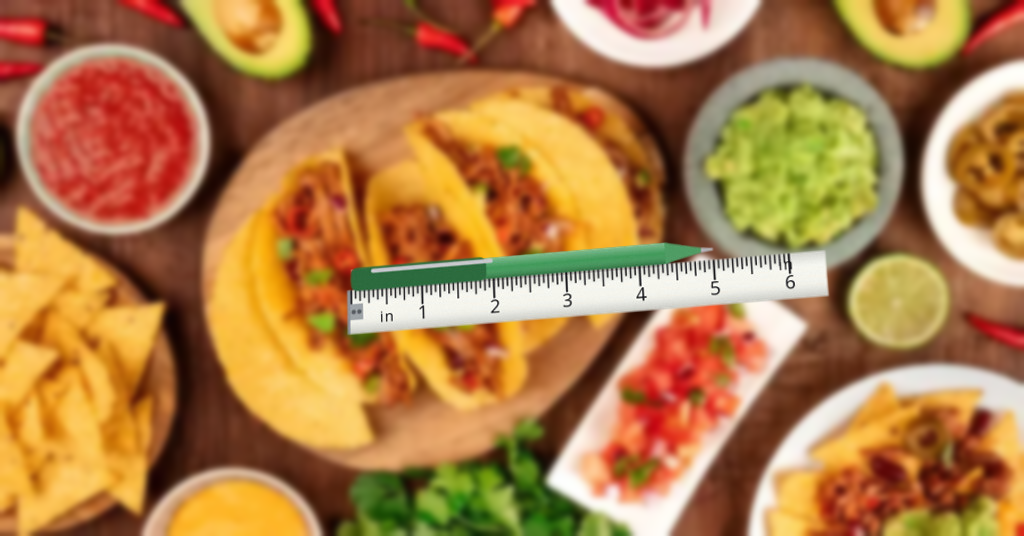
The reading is **5** in
